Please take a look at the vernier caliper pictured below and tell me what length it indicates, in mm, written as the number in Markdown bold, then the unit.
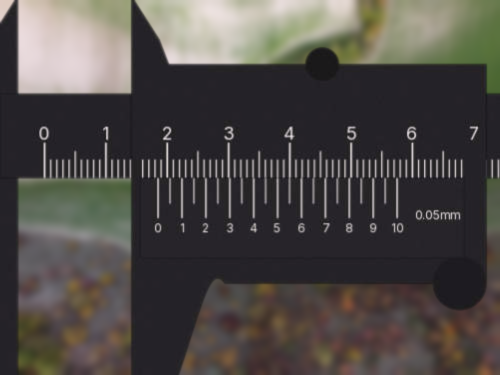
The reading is **18.5** mm
